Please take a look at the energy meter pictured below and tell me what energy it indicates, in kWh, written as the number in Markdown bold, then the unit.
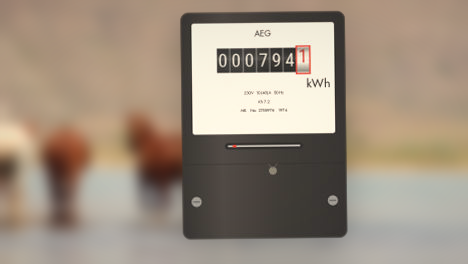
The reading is **794.1** kWh
